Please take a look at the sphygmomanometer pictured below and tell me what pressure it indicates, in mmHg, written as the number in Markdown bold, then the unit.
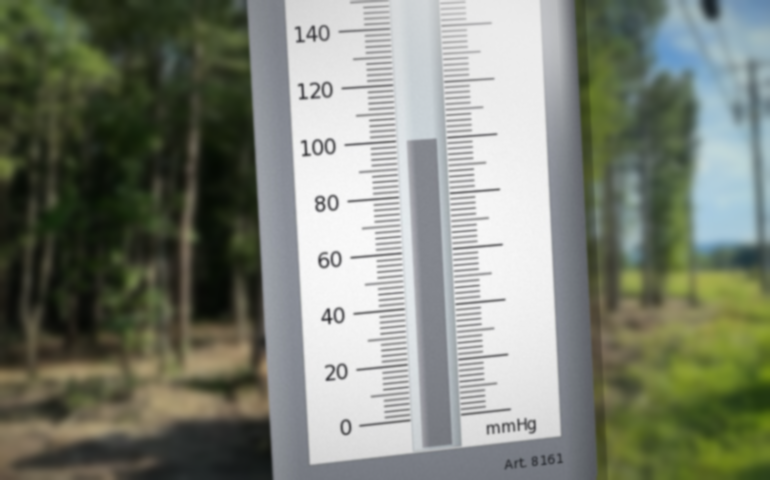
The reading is **100** mmHg
